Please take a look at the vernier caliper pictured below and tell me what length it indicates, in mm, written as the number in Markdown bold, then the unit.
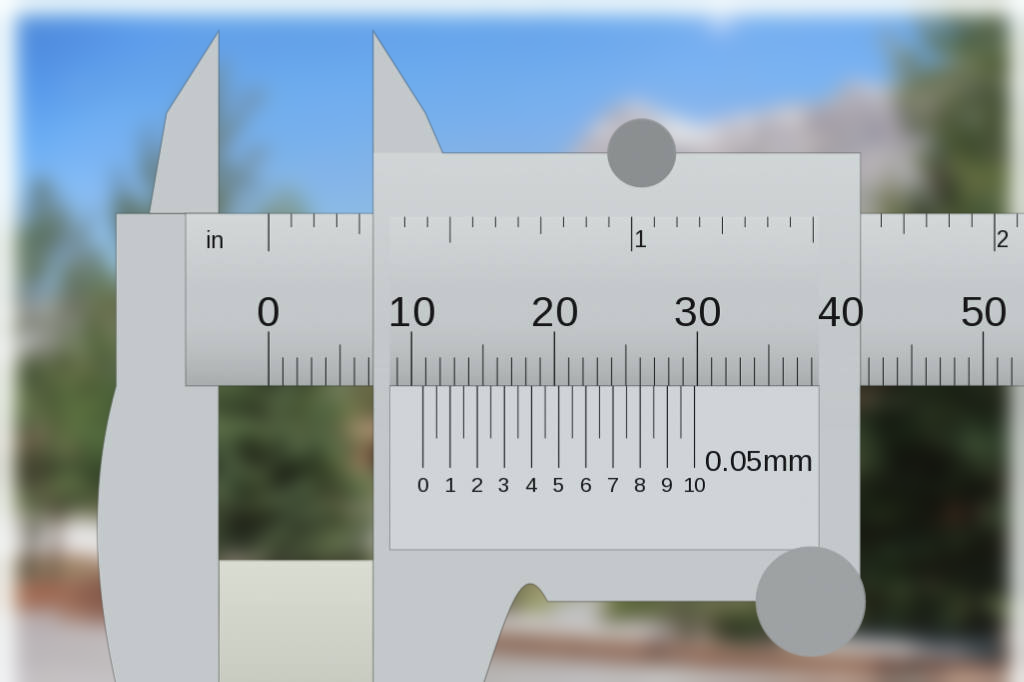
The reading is **10.8** mm
